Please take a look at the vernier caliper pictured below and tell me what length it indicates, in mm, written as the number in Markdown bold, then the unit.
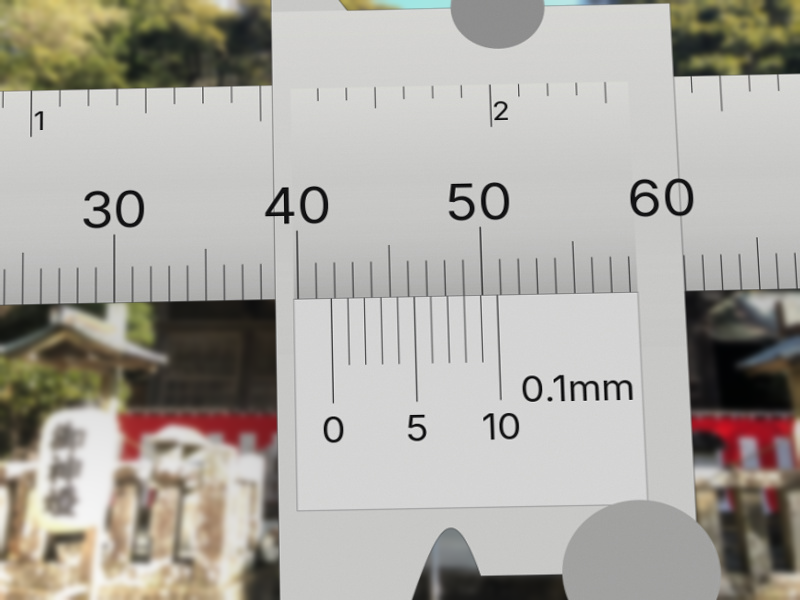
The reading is **41.8** mm
